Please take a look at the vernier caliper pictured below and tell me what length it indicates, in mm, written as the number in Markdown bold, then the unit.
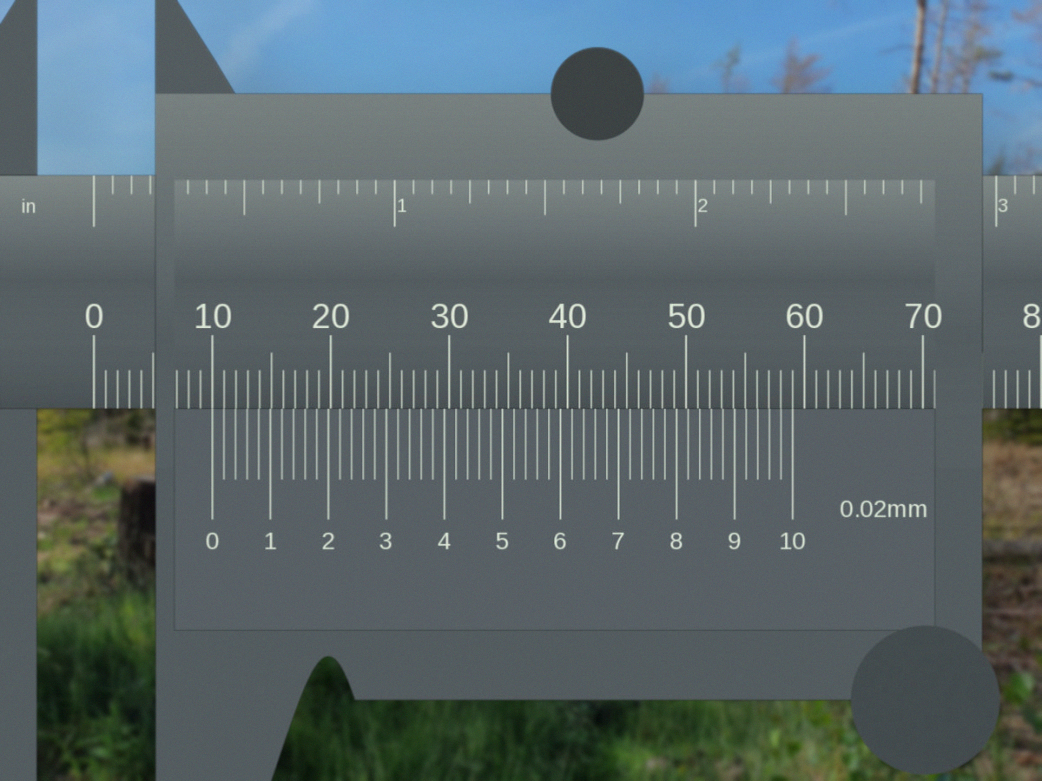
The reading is **10.0** mm
